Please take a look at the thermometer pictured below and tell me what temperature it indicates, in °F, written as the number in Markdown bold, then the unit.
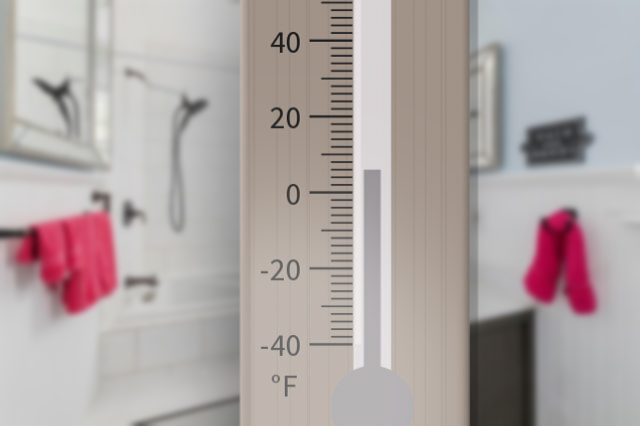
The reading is **6** °F
